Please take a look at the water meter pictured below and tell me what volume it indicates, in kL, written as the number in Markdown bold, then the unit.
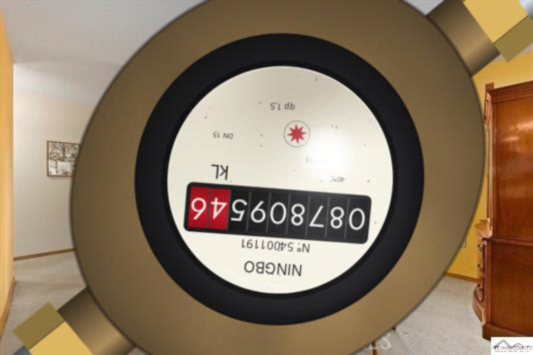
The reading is **878095.46** kL
